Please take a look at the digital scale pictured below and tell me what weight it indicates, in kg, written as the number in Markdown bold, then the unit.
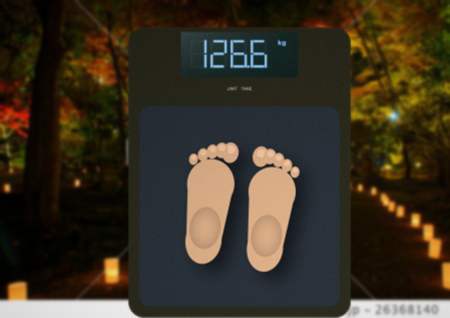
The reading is **126.6** kg
